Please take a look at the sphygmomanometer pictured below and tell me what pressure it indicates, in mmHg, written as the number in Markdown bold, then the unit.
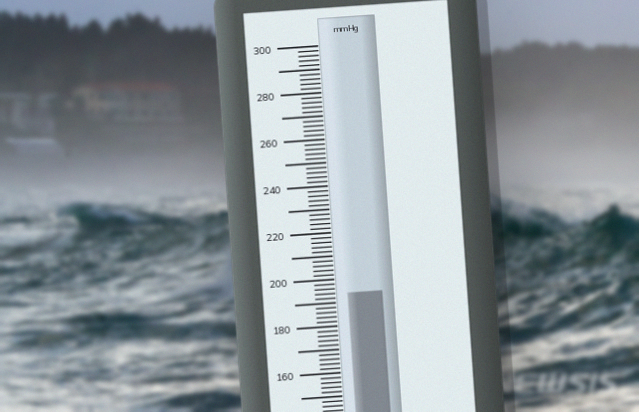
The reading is **194** mmHg
